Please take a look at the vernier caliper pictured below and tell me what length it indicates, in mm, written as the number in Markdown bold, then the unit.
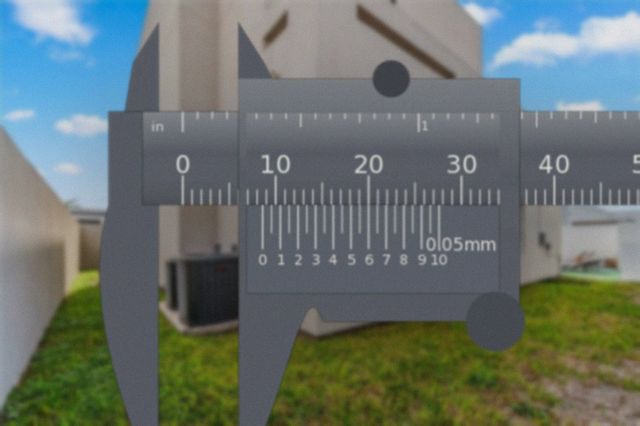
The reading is **8.6** mm
